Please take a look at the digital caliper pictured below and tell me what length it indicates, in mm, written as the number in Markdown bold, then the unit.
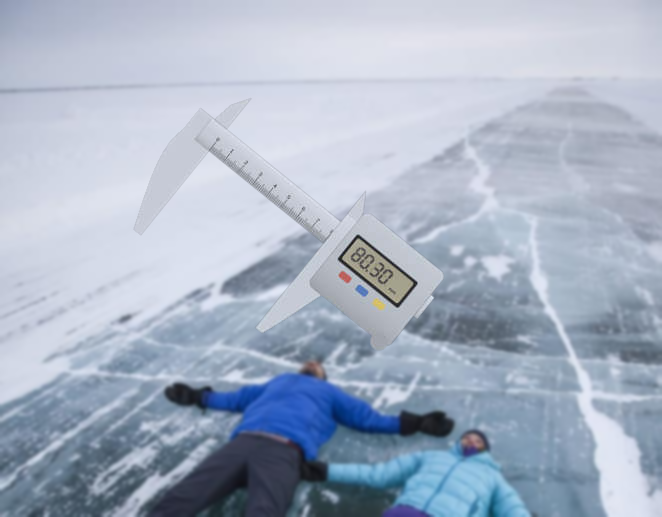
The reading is **80.30** mm
